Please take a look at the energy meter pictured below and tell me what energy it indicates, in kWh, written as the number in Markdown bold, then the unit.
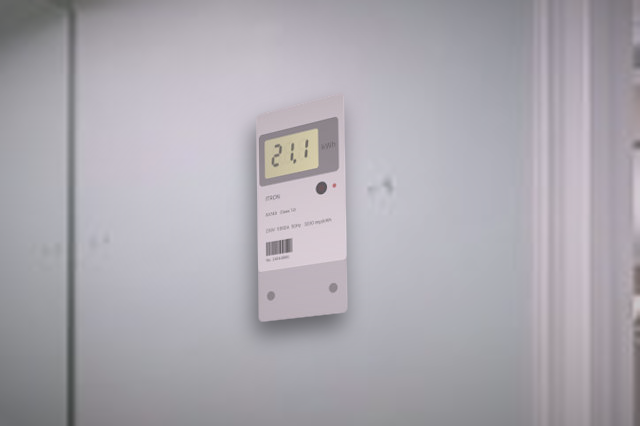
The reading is **21.1** kWh
